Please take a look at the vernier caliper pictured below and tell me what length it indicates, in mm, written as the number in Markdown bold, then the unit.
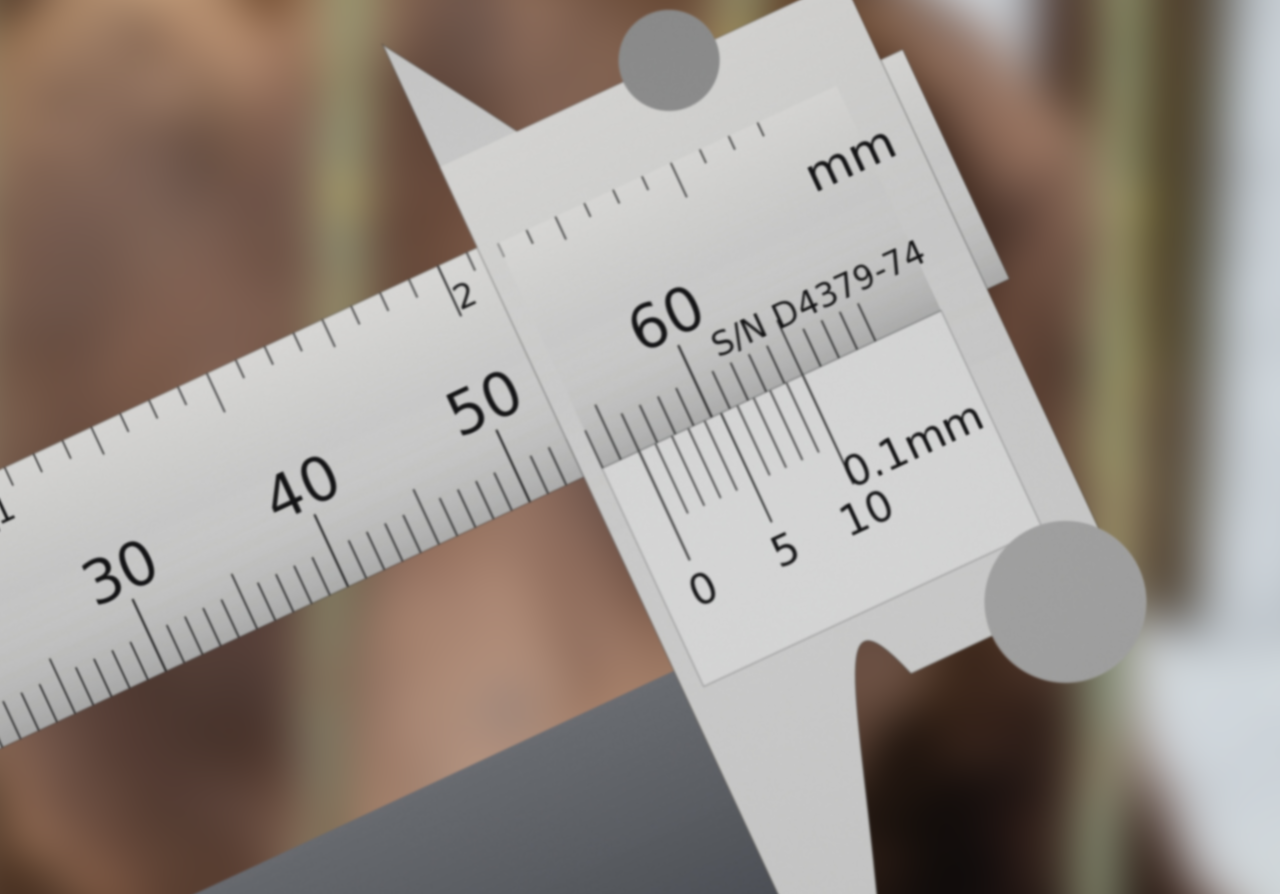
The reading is **56.0** mm
